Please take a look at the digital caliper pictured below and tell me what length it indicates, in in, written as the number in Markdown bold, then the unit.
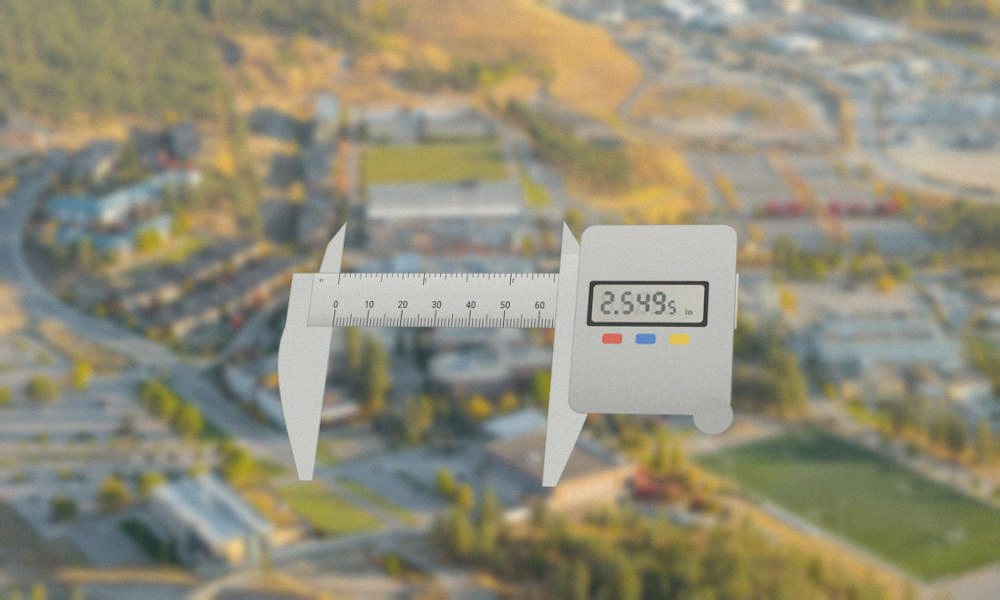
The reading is **2.5495** in
